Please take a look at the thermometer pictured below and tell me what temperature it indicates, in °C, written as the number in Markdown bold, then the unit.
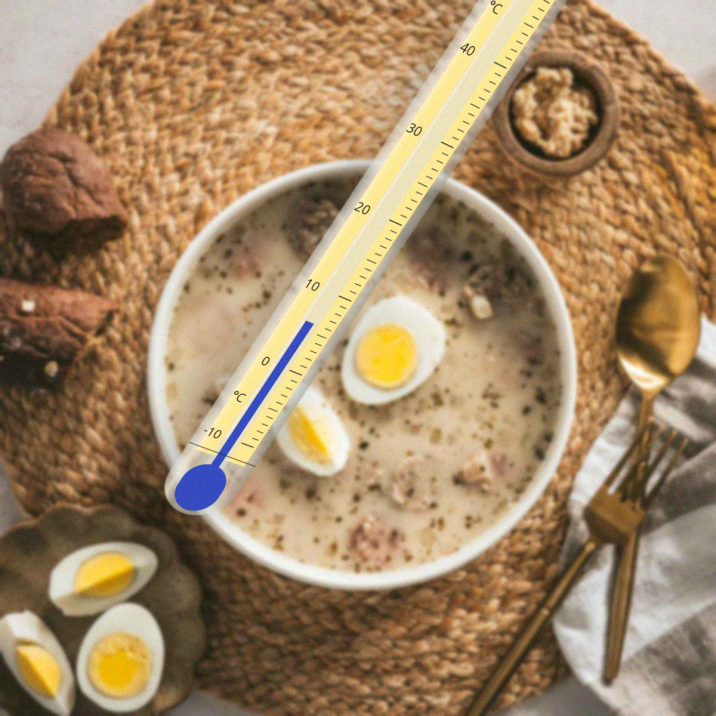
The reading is **6** °C
